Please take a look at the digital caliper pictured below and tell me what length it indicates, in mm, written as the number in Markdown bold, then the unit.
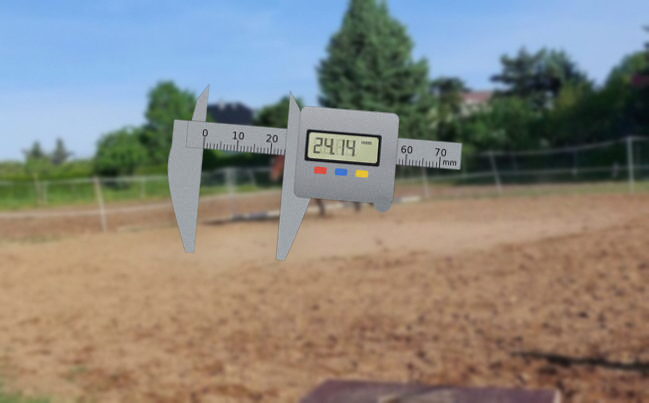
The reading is **24.14** mm
